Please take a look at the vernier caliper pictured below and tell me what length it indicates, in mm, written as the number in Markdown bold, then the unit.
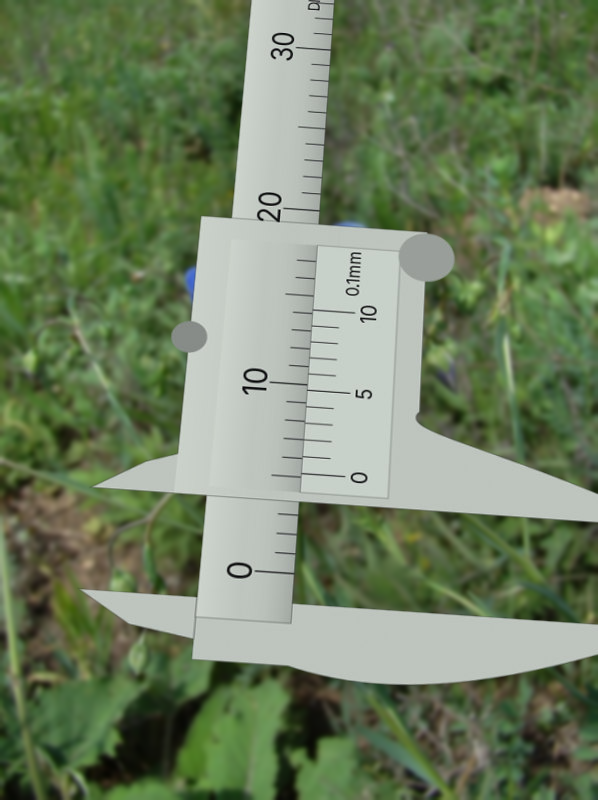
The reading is **5.2** mm
